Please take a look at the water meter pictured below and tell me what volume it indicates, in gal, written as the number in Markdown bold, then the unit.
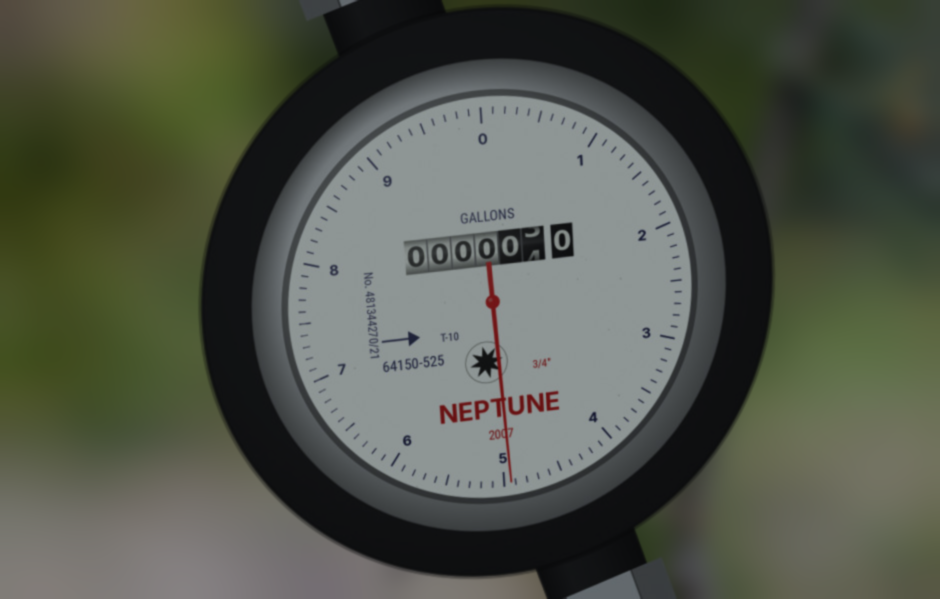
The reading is **34.9** gal
